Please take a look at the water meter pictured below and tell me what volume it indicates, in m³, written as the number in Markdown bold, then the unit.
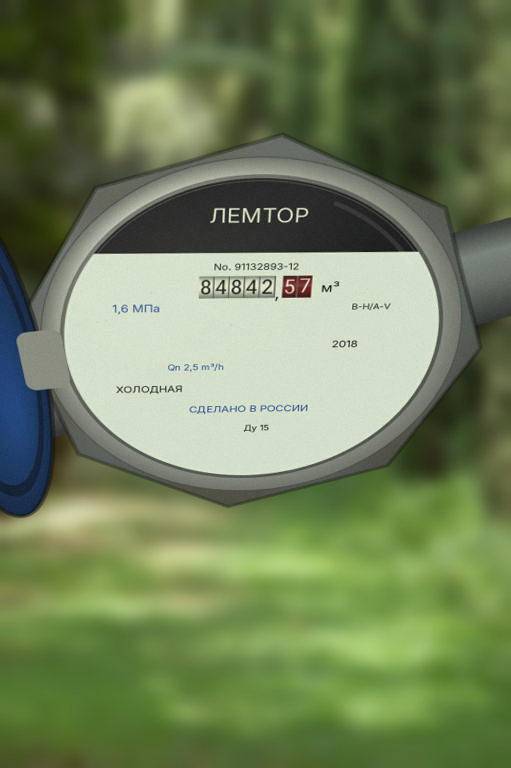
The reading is **84842.57** m³
